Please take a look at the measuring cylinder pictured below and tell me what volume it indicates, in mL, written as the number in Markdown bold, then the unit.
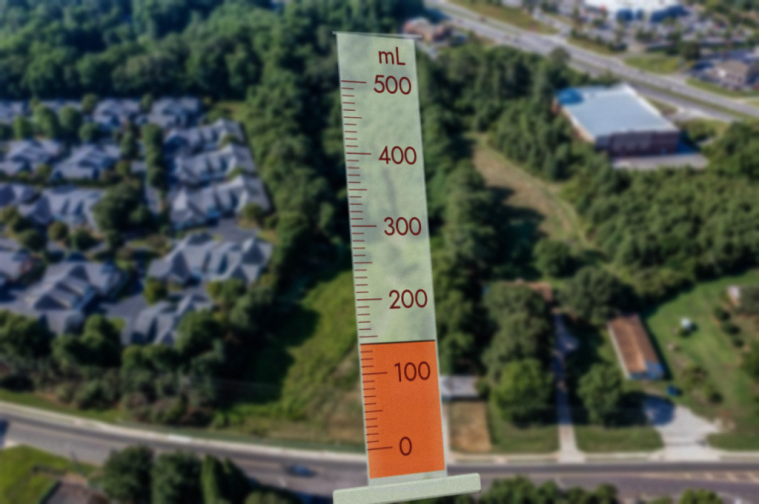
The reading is **140** mL
